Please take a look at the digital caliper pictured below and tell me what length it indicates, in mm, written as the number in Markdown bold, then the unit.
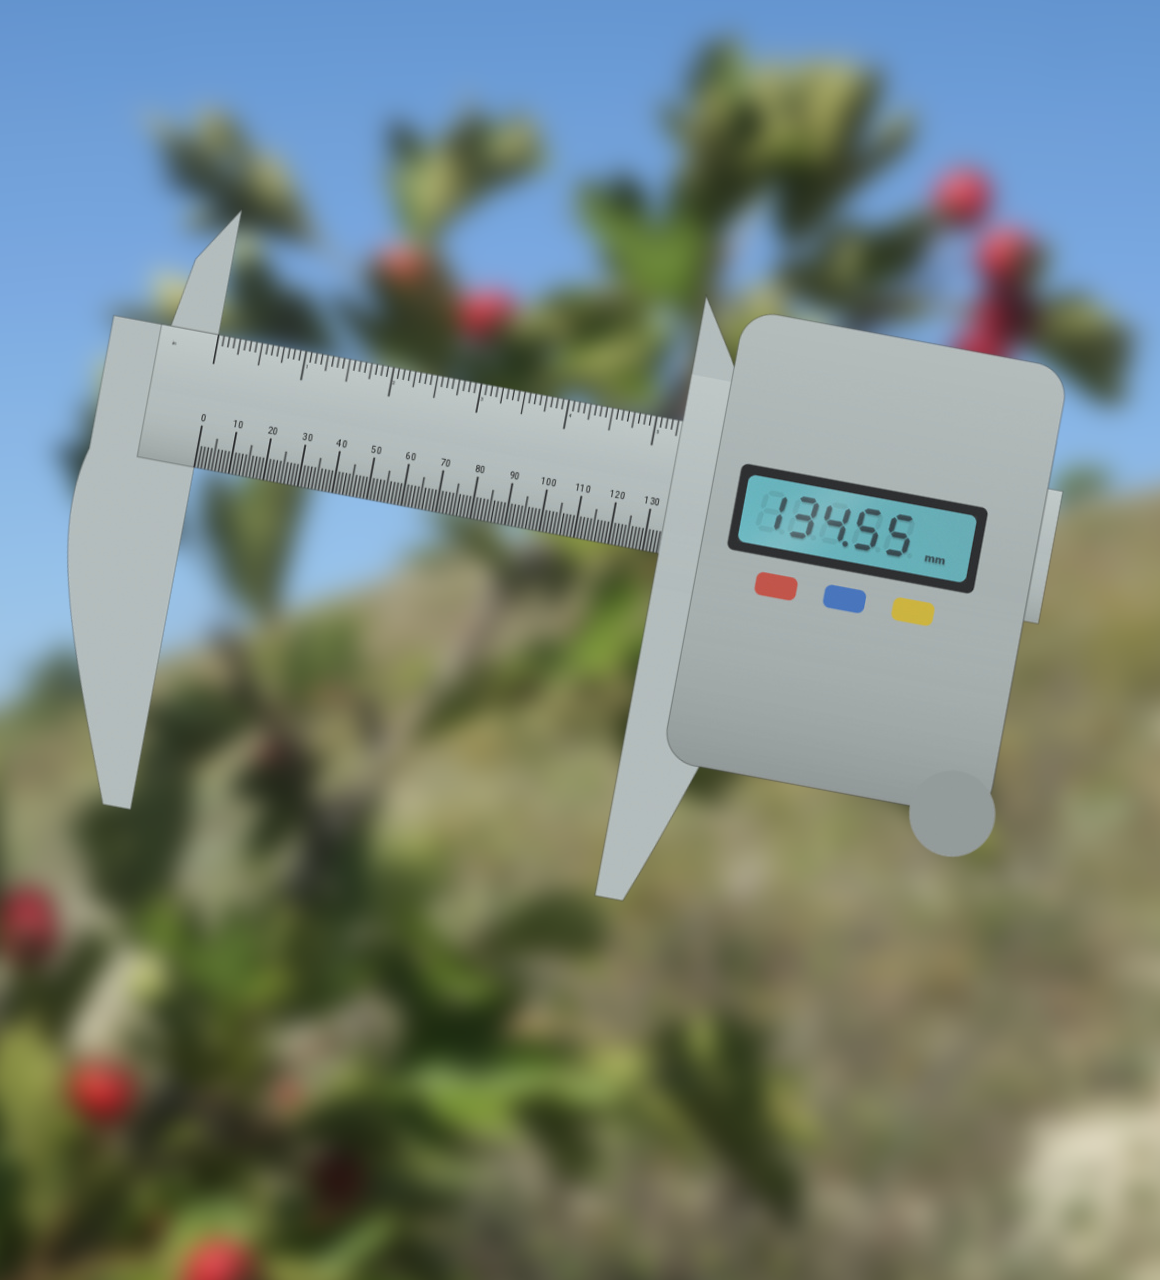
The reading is **134.55** mm
